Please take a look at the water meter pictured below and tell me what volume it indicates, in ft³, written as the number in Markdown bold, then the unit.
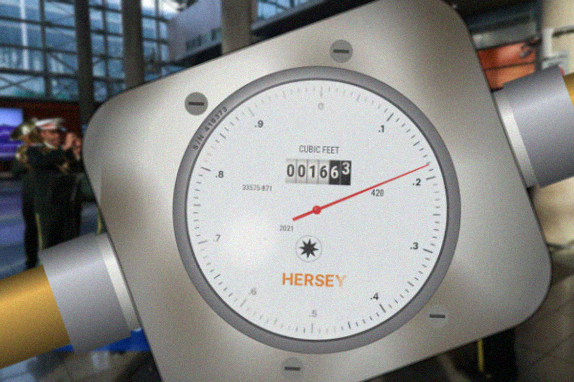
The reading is **1663.18** ft³
